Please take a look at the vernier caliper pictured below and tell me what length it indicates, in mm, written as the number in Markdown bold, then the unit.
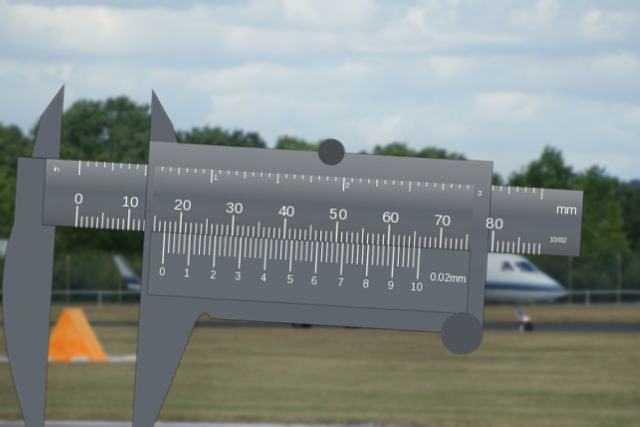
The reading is **17.0** mm
